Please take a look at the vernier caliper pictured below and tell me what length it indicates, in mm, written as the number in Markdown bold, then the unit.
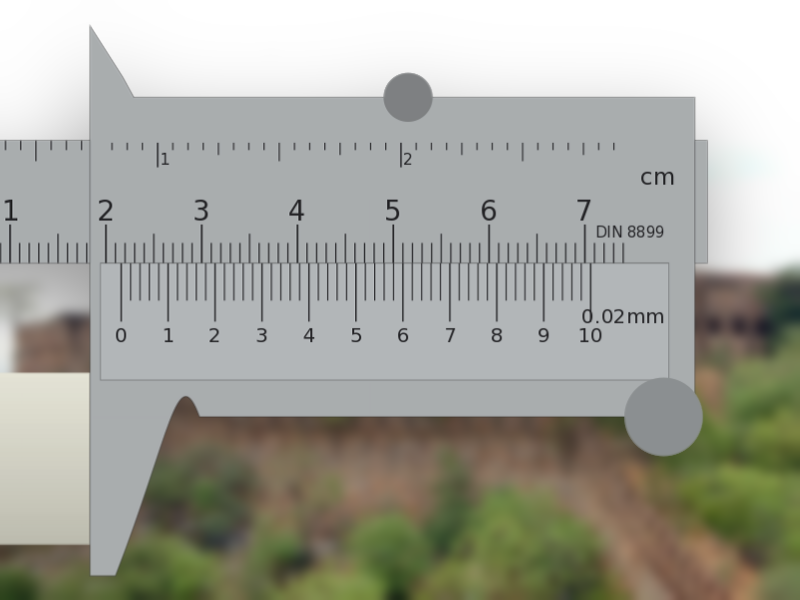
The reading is **21.6** mm
